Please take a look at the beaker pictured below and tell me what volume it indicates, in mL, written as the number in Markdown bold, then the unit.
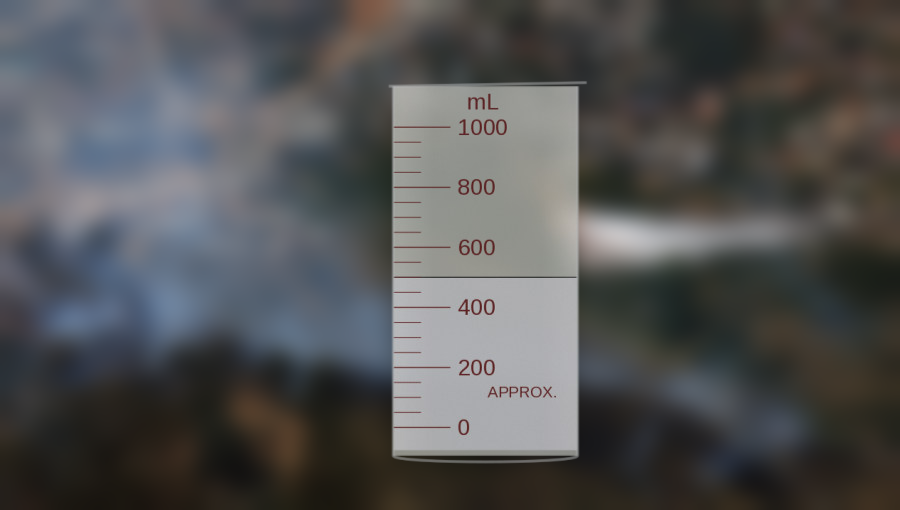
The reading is **500** mL
